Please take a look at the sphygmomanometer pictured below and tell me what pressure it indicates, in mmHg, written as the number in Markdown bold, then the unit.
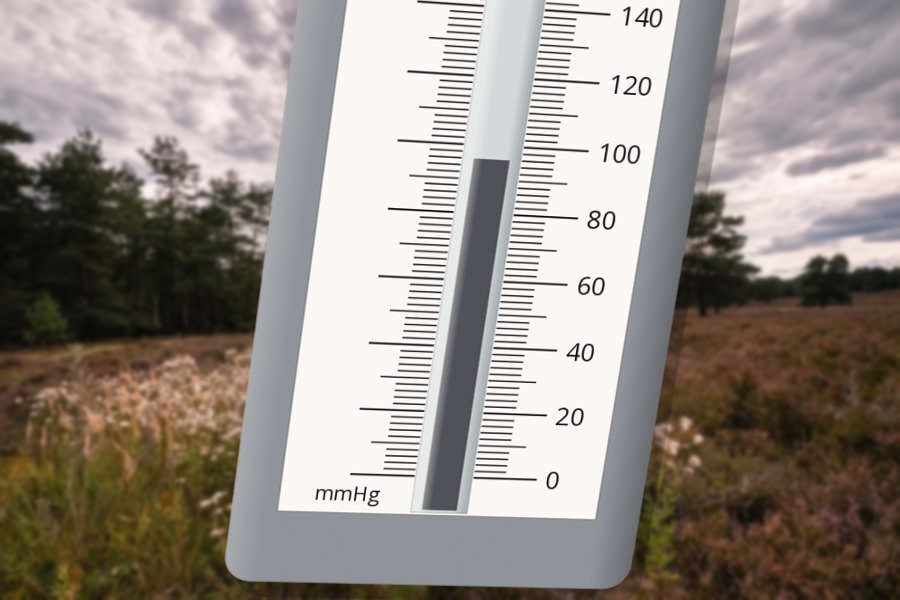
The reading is **96** mmHg
